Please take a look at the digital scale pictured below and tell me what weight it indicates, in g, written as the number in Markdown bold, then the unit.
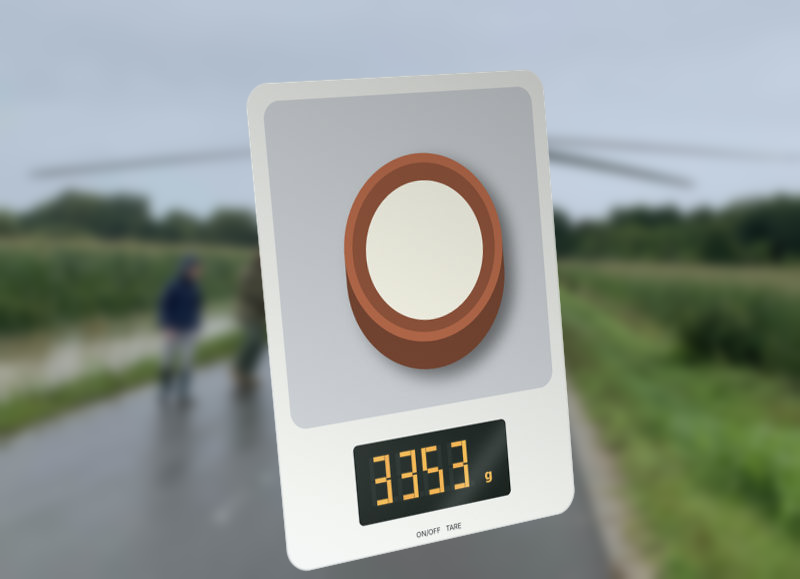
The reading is **3353** g
